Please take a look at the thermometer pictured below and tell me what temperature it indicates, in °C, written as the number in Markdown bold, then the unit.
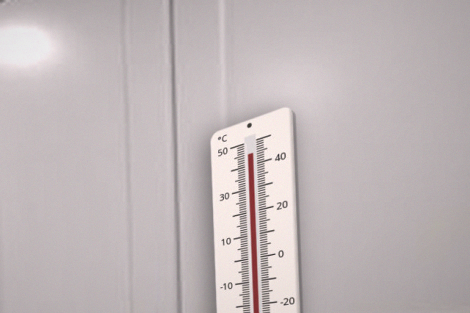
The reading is **45** °C
